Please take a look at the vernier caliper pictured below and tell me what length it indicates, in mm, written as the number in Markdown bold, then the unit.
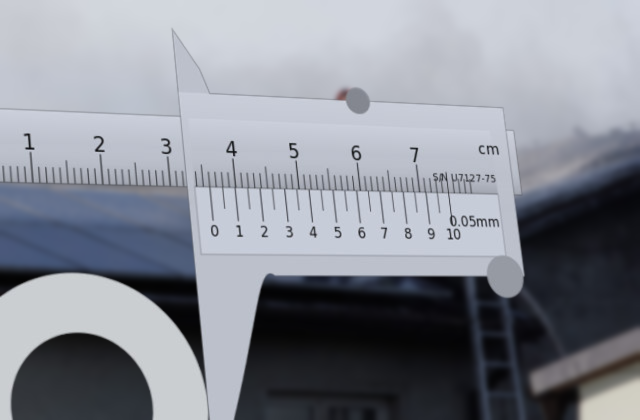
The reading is **36.0** mm
